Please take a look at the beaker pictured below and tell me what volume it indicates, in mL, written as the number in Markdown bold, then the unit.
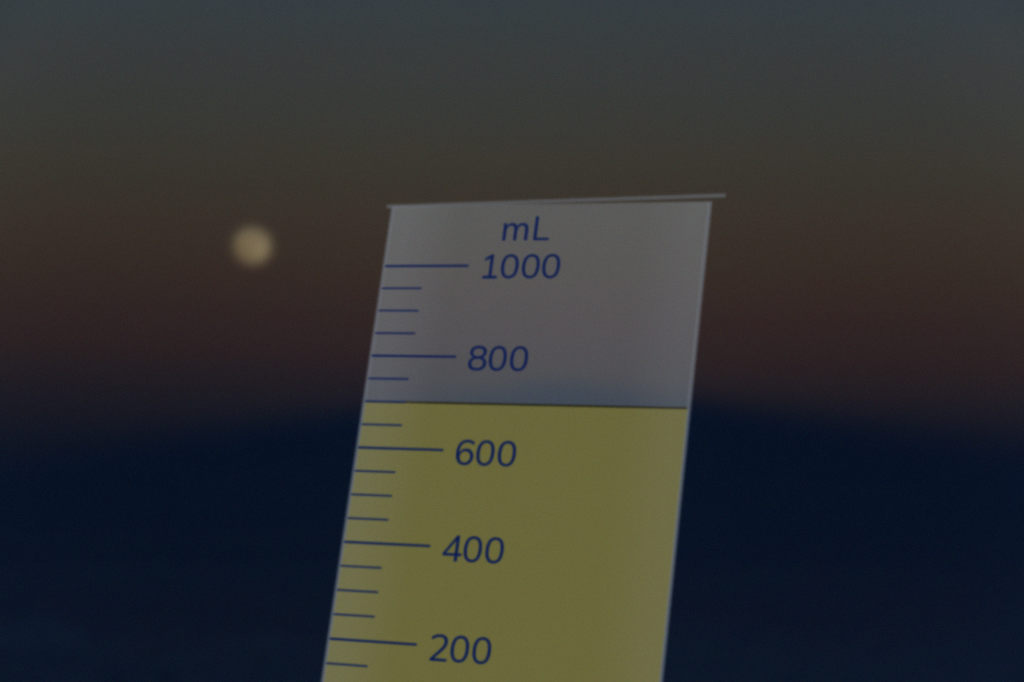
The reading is **700** mL
